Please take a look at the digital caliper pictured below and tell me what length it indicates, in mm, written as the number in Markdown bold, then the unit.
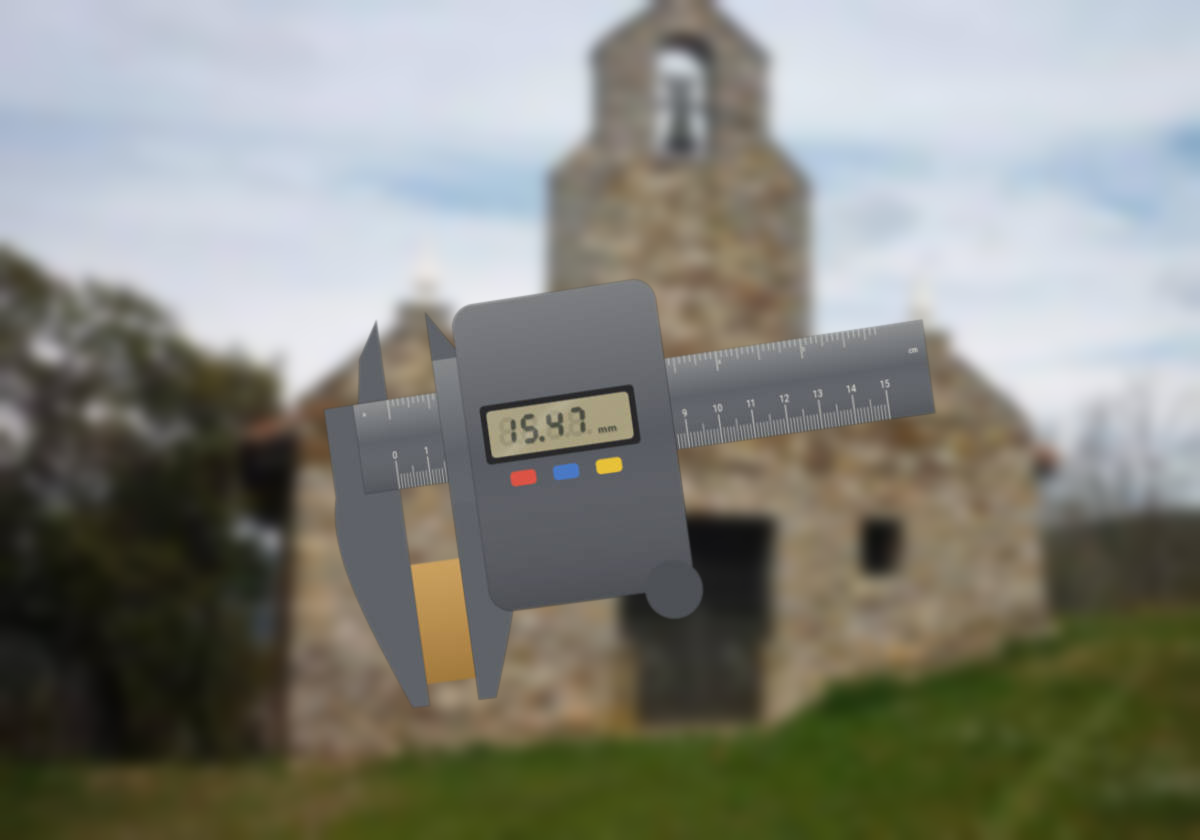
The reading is **15.47** mm
